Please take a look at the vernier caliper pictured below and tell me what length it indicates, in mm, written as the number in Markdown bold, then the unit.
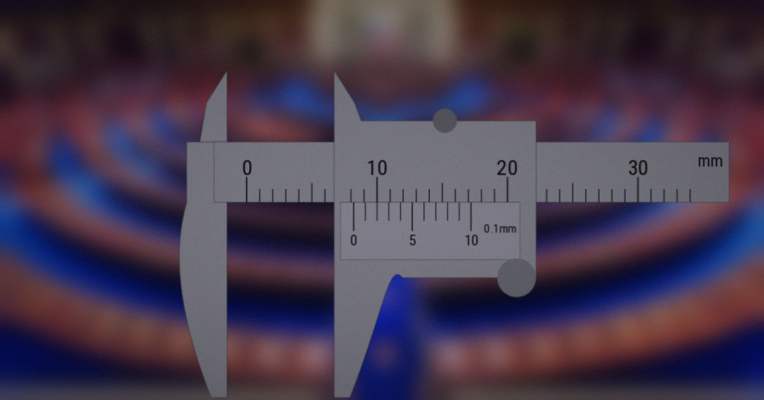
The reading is **8.2** mm
